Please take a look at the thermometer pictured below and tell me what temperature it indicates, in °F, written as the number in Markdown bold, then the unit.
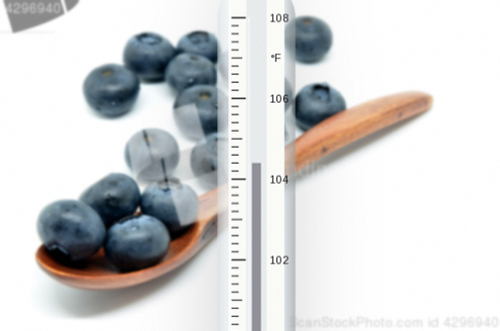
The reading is **104.4** °F
